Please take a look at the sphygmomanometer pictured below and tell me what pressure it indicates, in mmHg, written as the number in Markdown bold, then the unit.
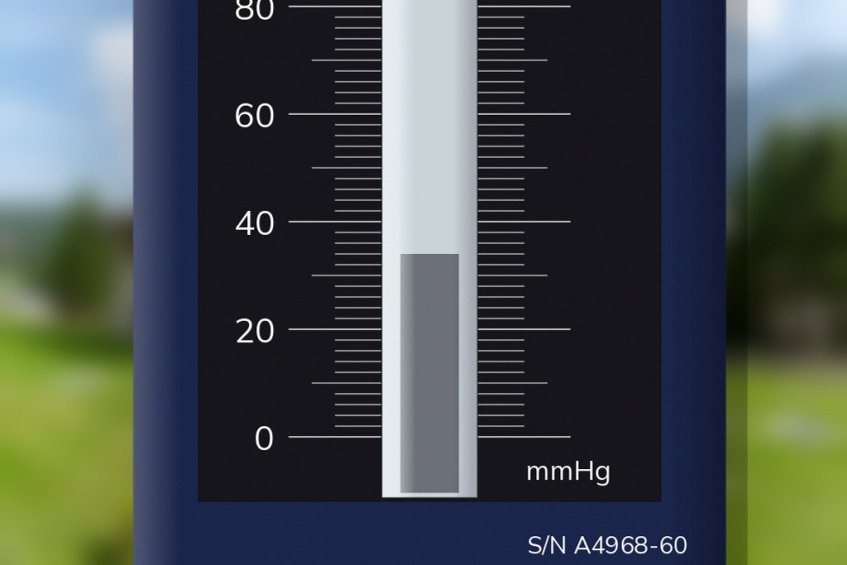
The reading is **34** mmHg
